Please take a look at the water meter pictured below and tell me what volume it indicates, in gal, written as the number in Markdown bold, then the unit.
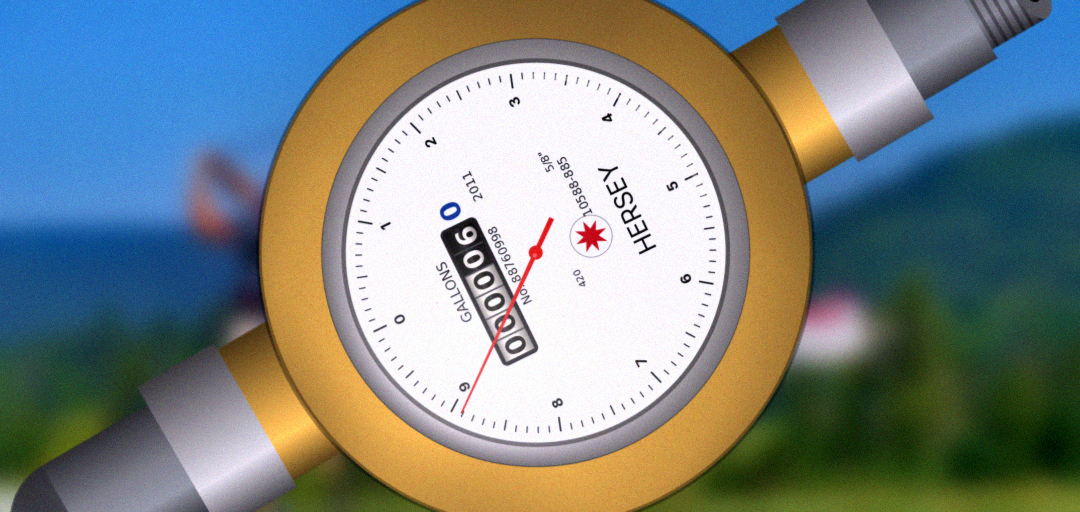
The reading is **58.9** gal
